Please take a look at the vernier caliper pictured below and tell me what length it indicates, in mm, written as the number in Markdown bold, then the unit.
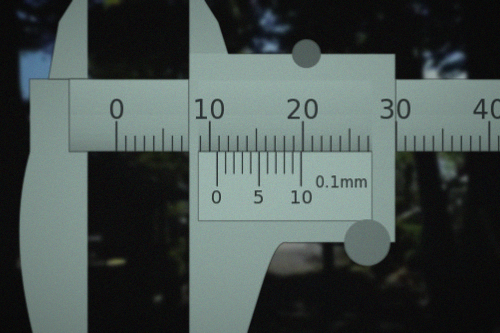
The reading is **10.8** mm
